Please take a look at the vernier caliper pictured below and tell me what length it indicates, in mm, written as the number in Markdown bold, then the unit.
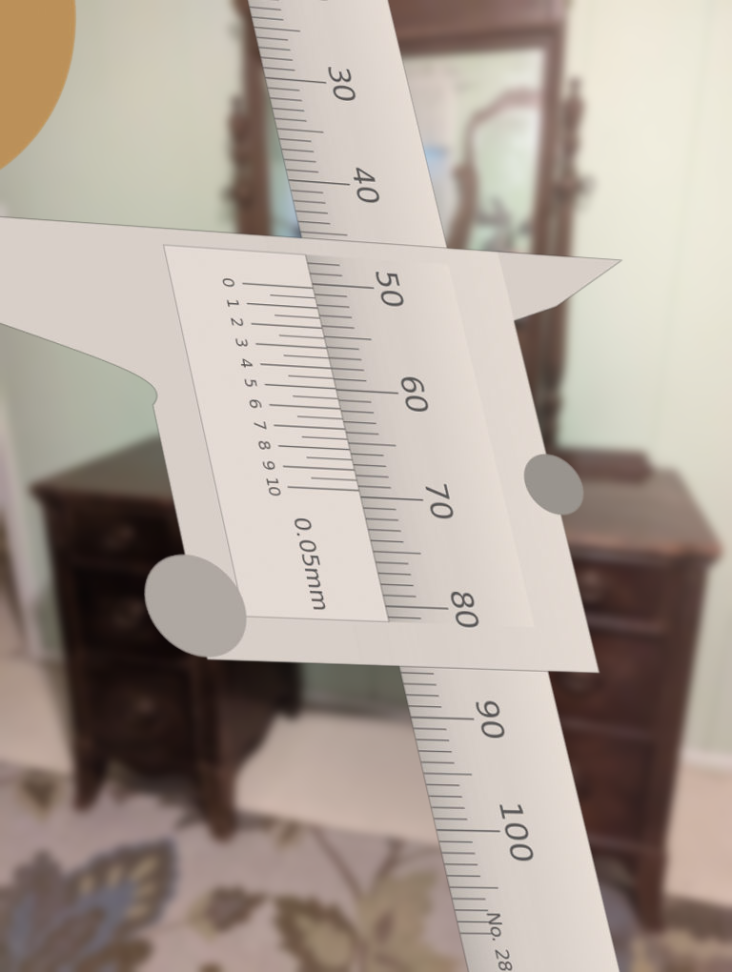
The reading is **50.4** mm
